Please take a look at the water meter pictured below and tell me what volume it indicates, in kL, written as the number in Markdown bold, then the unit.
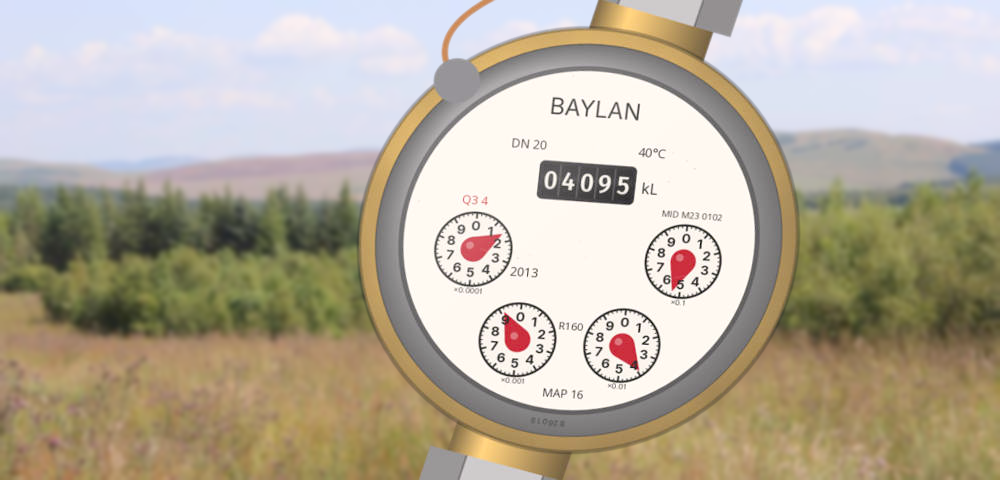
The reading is **4095.5391** kL
